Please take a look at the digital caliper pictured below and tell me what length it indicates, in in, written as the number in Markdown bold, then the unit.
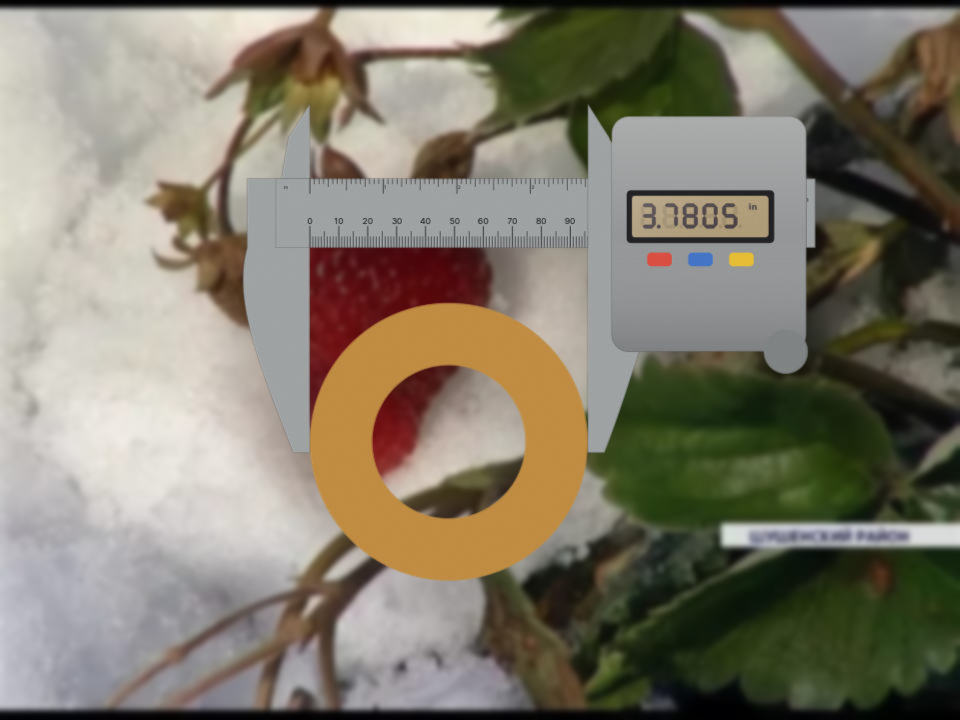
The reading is **3.7805** in
